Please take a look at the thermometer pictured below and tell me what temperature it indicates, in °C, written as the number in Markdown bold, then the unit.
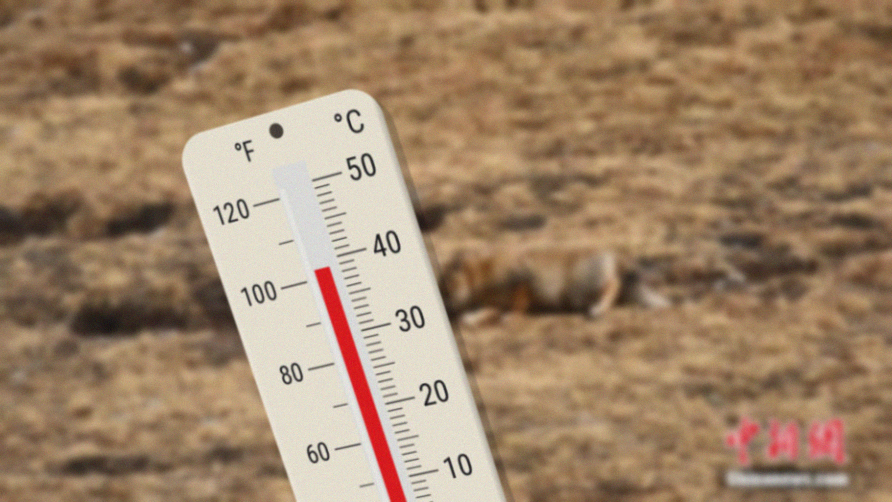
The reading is **39** °C
